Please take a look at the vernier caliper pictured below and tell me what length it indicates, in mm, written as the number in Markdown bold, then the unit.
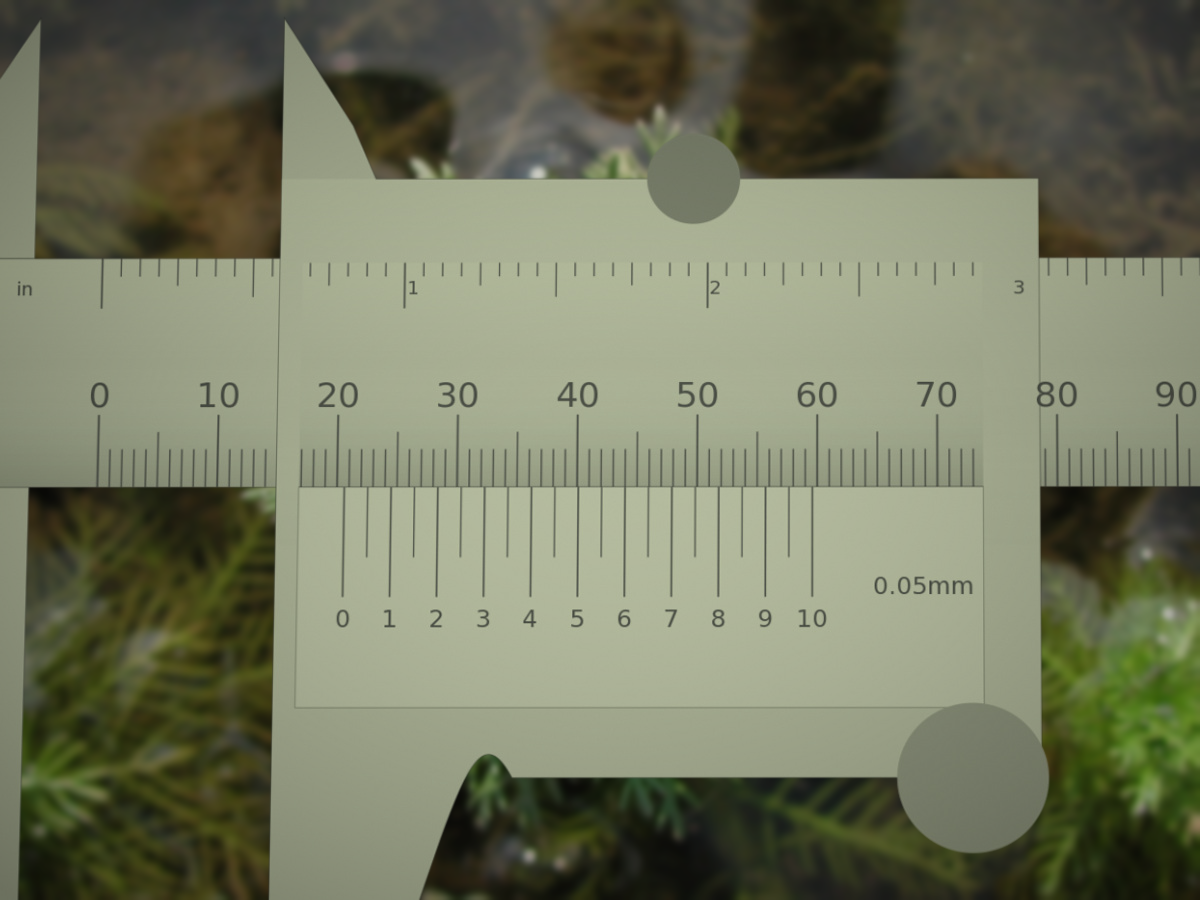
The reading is **20.6** mm
